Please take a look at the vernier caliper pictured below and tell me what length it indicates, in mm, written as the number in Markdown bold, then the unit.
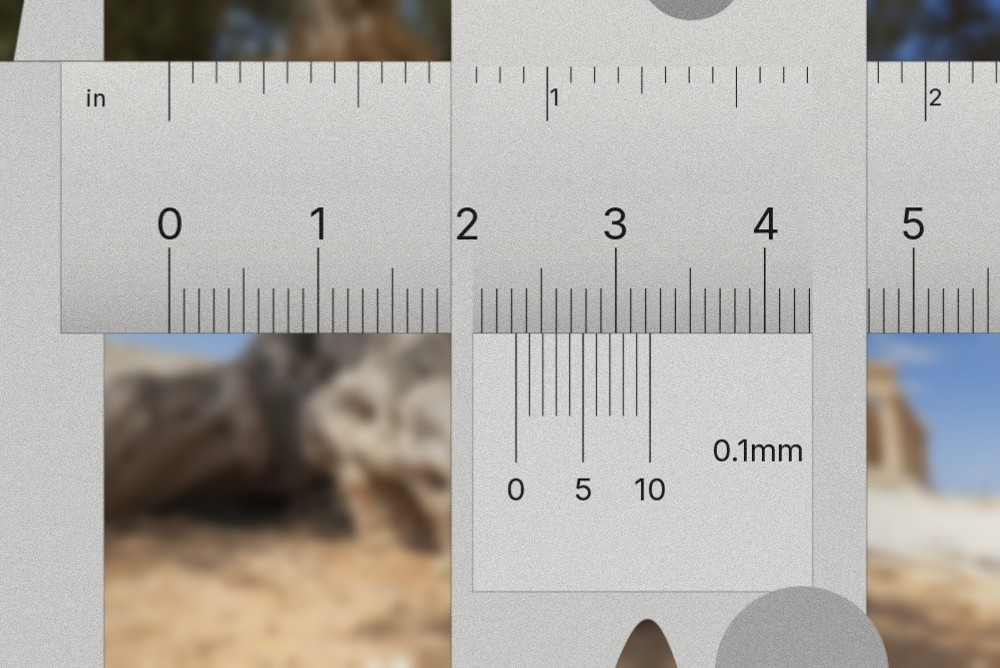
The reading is **23.3** mm
